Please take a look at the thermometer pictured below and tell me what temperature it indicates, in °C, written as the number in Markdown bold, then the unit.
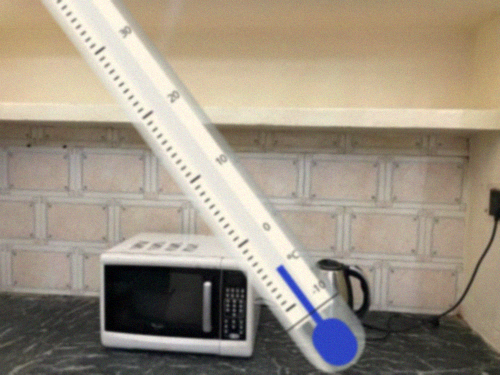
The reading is **-5** °C
